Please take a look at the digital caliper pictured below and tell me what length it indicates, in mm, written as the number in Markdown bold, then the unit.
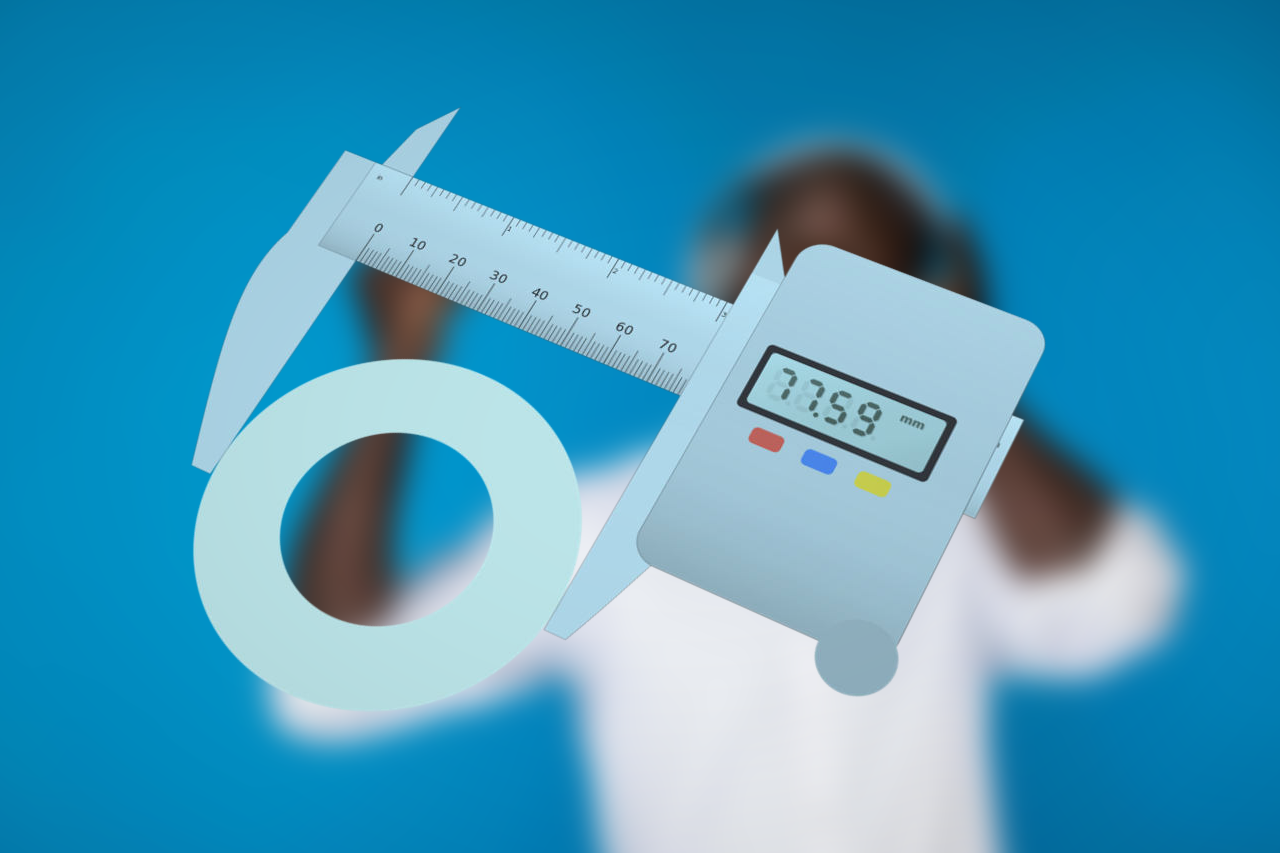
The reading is **77.59** mm
